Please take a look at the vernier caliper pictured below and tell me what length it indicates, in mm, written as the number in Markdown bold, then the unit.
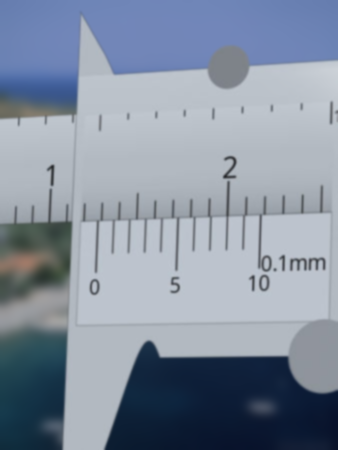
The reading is **12.8** mm
